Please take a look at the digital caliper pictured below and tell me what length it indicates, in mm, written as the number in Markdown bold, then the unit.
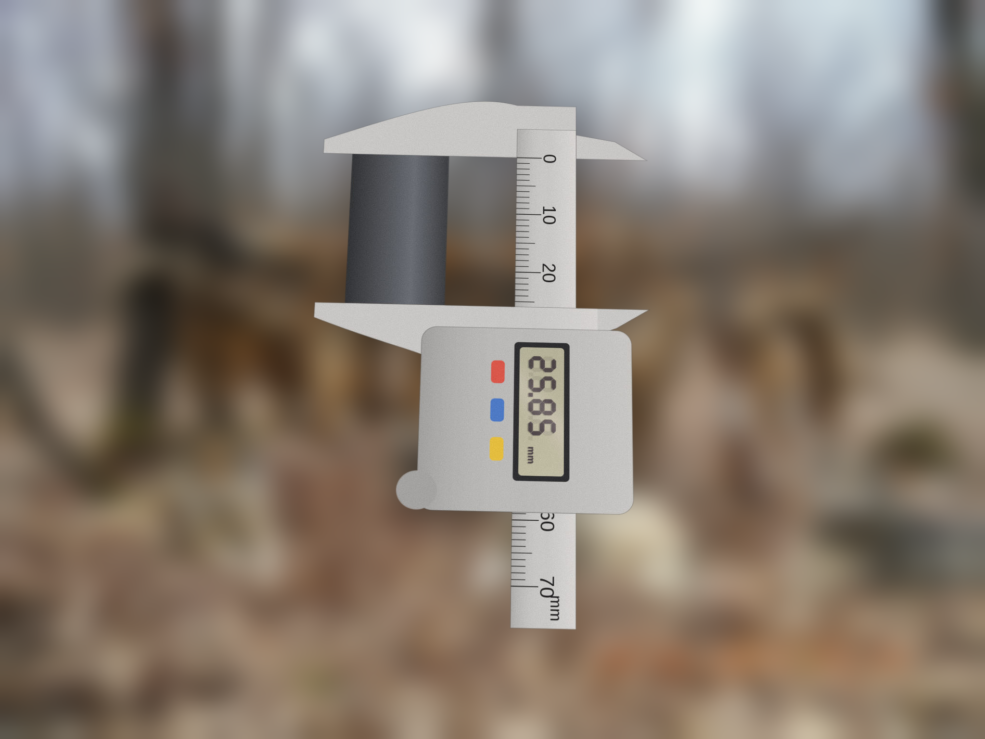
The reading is **25.85** mm
